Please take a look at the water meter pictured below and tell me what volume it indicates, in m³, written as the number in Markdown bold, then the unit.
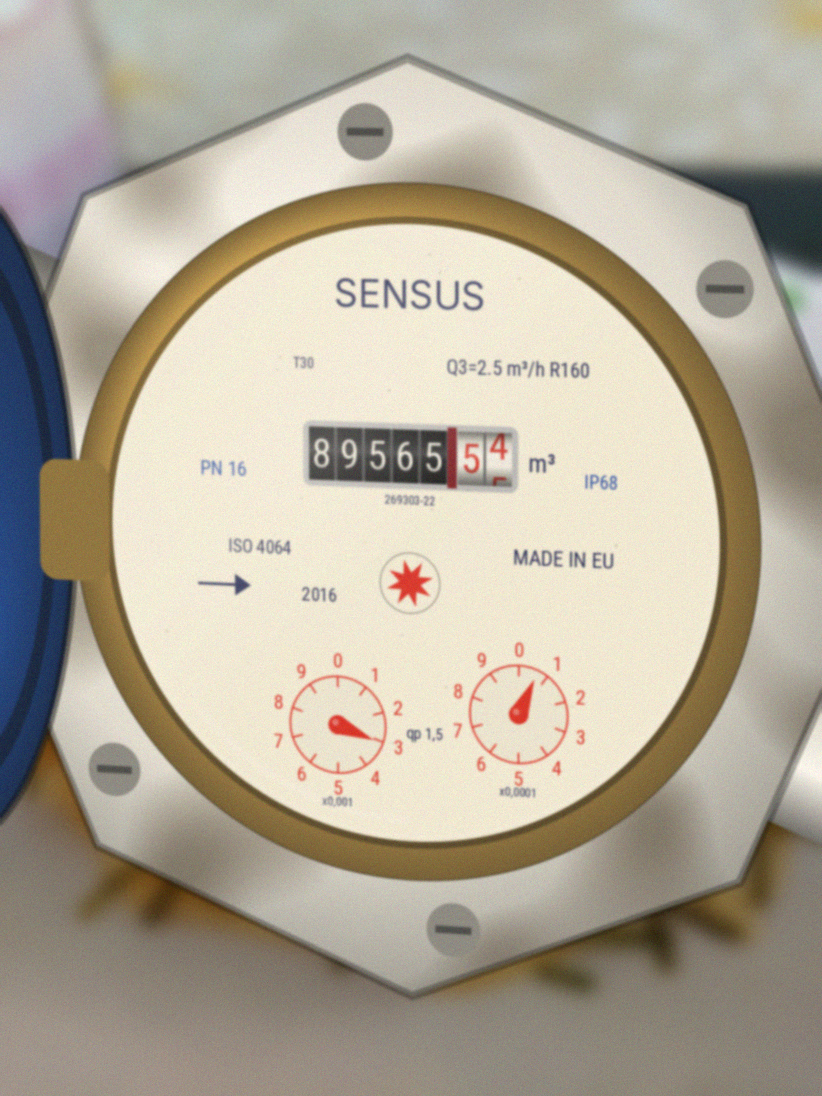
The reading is **89565.5430** m³
